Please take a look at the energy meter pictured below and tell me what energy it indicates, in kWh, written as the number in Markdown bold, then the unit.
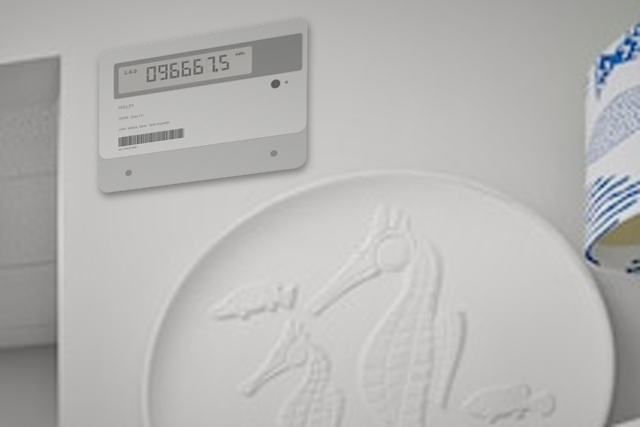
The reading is **96667.5** kWh
